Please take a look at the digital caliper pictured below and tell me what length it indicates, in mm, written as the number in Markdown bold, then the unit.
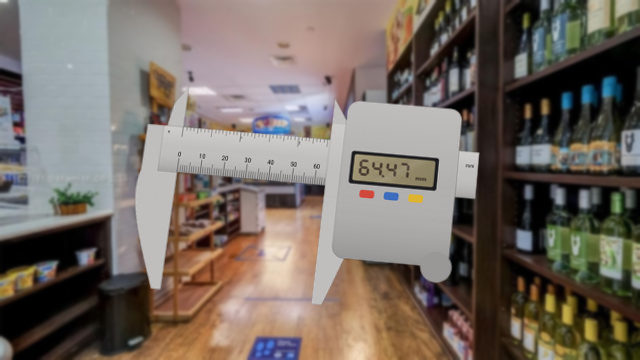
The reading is **64.47** mm
